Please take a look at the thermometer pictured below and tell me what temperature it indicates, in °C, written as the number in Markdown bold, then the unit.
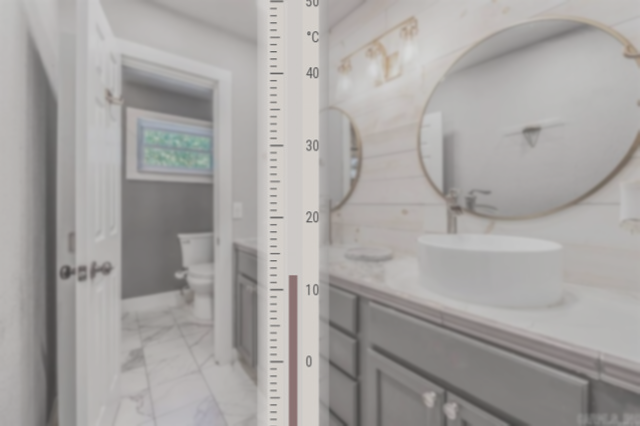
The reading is **12** °C
